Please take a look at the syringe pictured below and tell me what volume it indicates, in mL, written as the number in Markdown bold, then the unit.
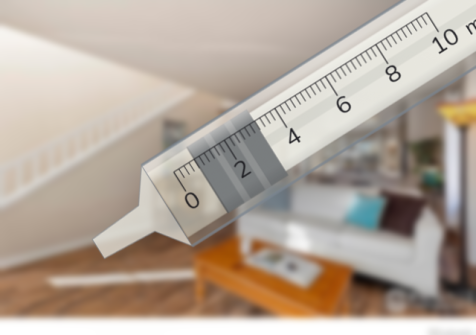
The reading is **0.8** mL
